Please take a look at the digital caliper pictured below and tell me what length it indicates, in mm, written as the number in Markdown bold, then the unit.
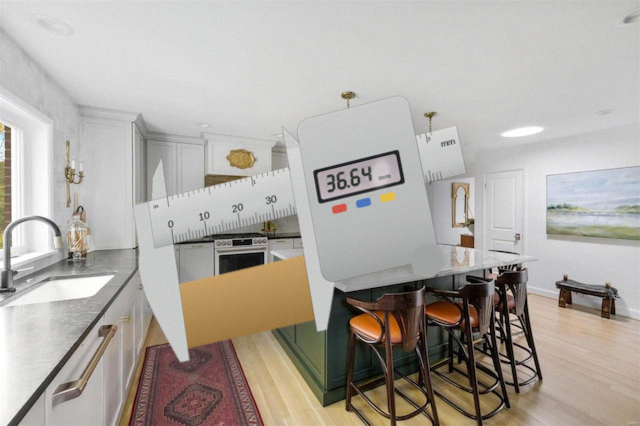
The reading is **36.64** mm
